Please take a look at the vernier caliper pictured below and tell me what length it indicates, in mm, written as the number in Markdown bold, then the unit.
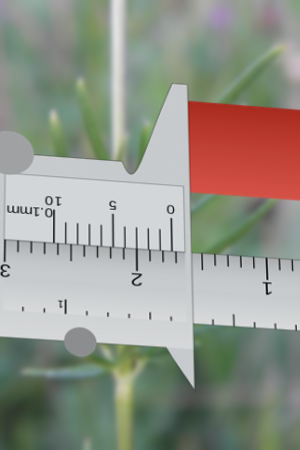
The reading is **17.3** mm
